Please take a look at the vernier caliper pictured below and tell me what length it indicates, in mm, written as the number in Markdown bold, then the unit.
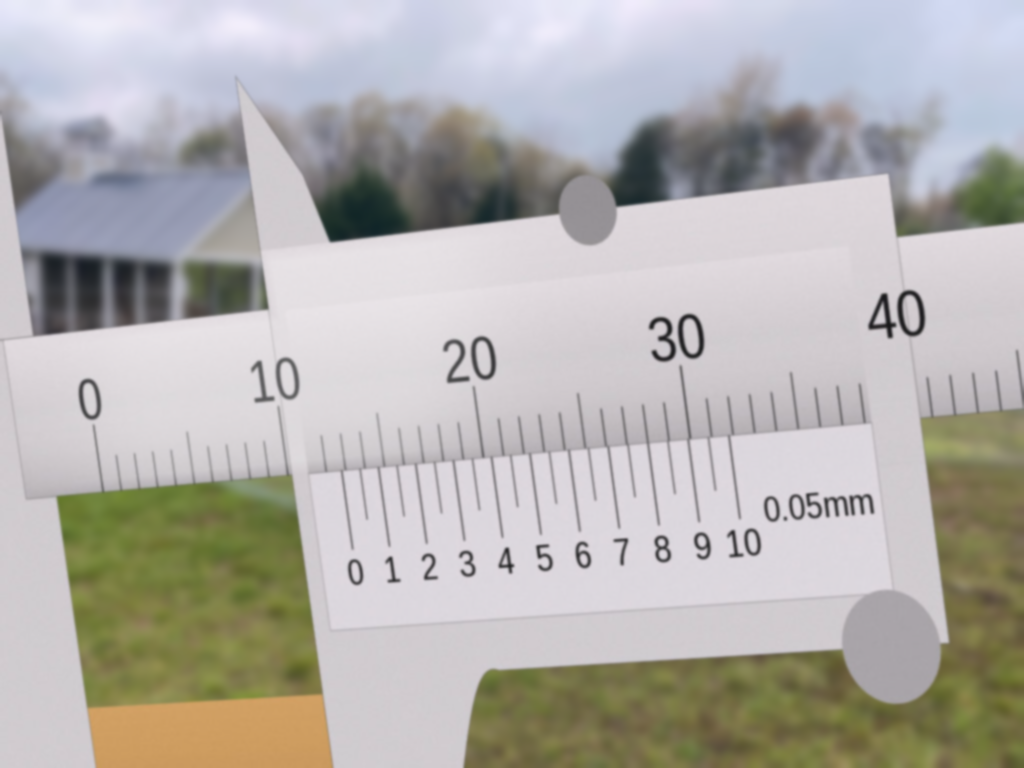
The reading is **12.8** mm
